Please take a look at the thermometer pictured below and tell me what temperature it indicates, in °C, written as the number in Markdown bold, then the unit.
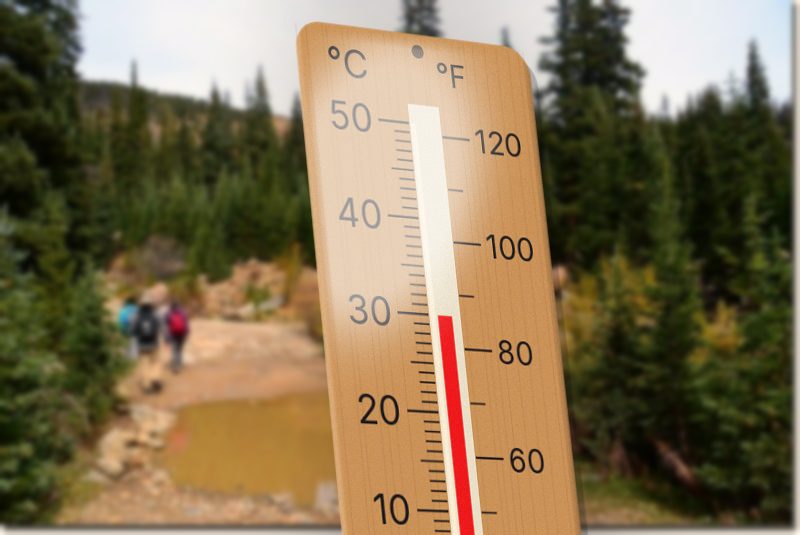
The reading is **30** °C
